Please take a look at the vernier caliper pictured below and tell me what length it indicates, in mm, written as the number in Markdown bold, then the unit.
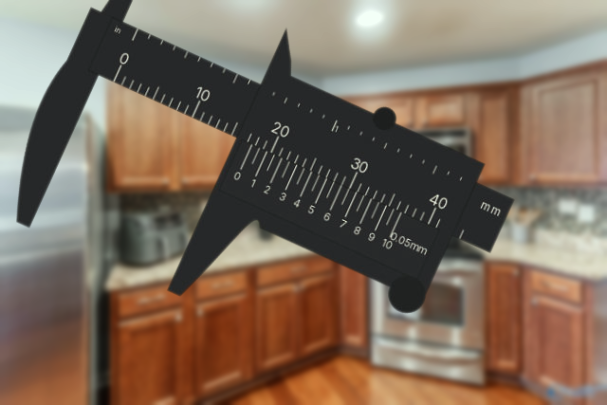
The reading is **17.6** mm
